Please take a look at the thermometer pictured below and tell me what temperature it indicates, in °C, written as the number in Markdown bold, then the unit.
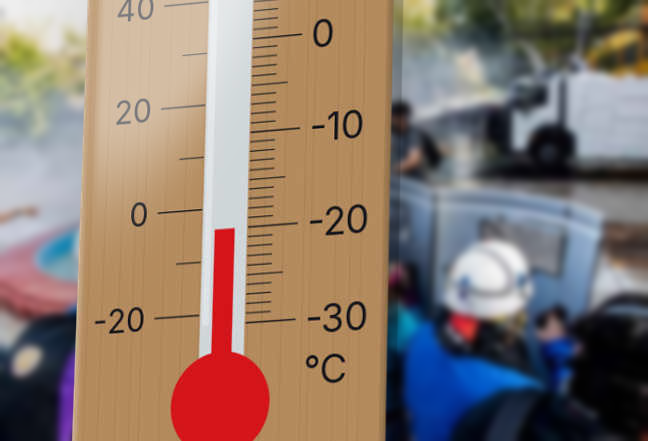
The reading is **-20** °C
